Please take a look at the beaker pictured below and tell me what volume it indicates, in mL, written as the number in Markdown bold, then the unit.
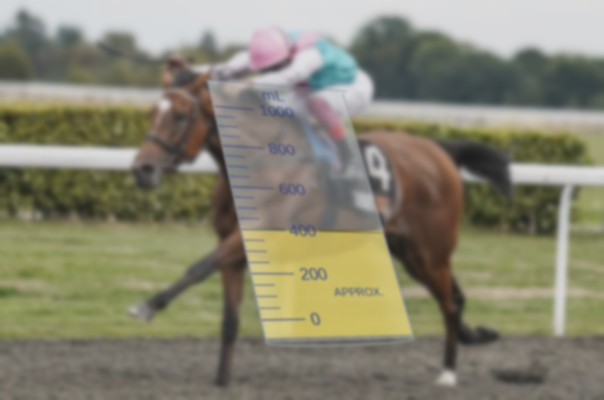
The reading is **400** mL
